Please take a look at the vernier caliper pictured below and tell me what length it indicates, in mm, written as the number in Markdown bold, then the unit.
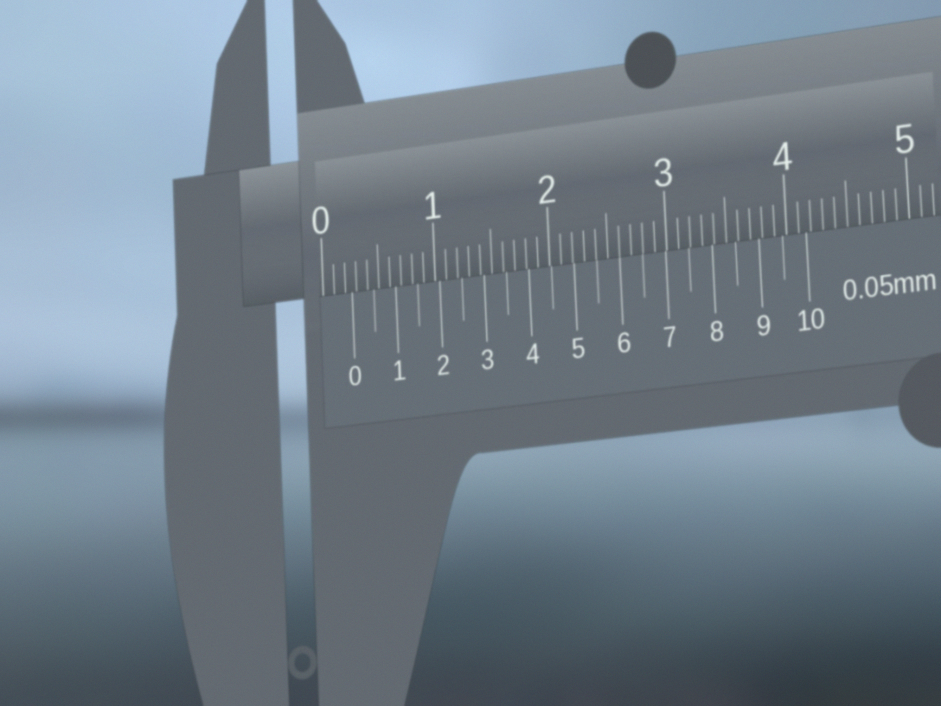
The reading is **2.6** mm
